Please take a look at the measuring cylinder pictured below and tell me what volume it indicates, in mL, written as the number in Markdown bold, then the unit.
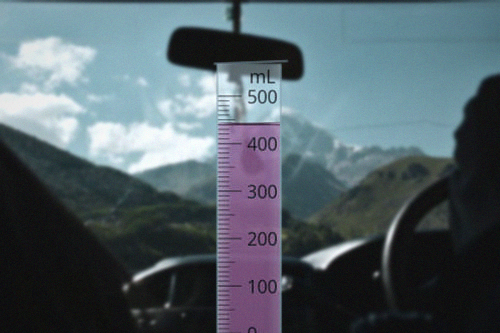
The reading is **440** mL
